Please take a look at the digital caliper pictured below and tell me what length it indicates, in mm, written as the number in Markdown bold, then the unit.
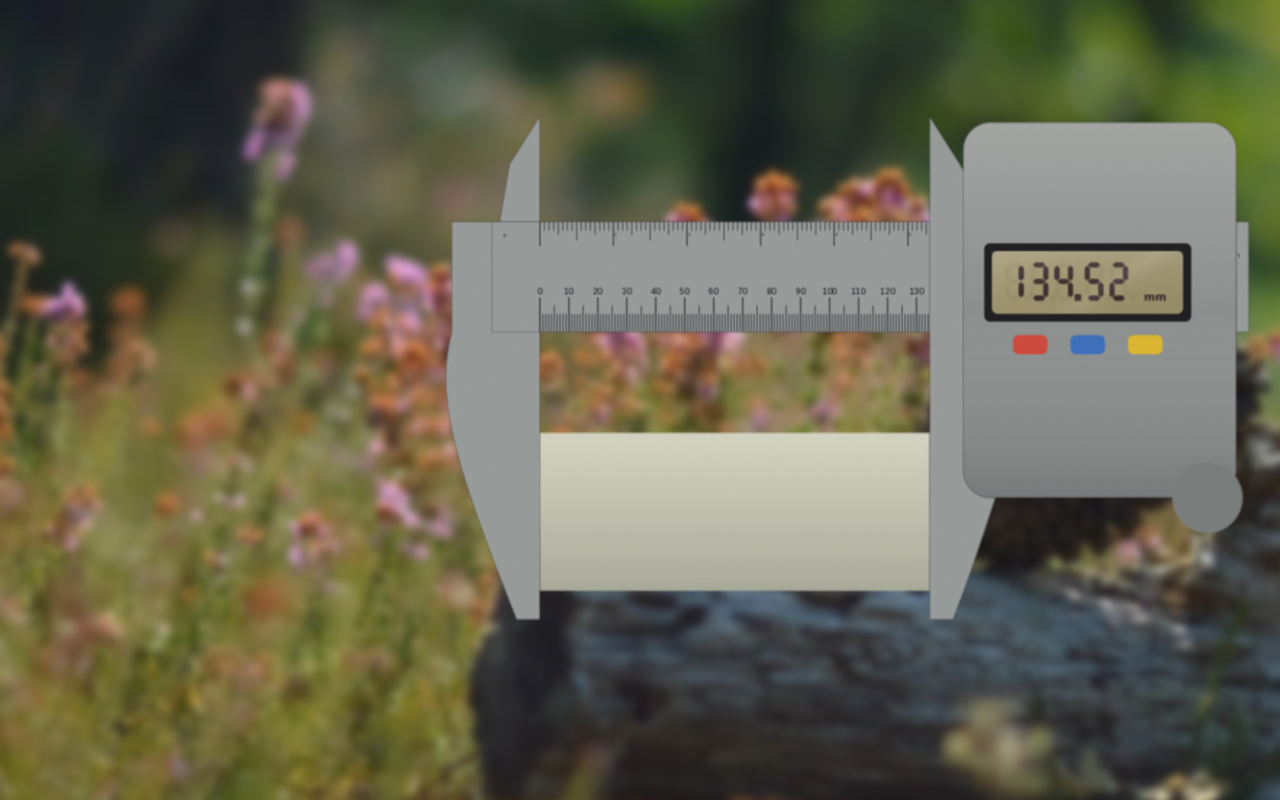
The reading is **134.52** mm
